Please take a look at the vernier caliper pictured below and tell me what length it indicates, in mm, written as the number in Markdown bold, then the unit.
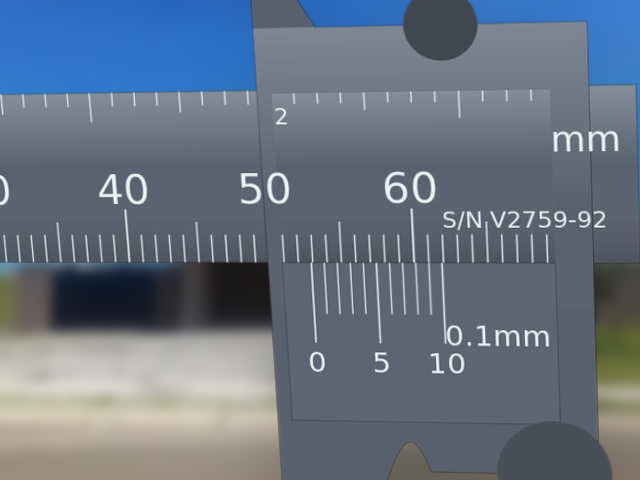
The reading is **52.9** mm
